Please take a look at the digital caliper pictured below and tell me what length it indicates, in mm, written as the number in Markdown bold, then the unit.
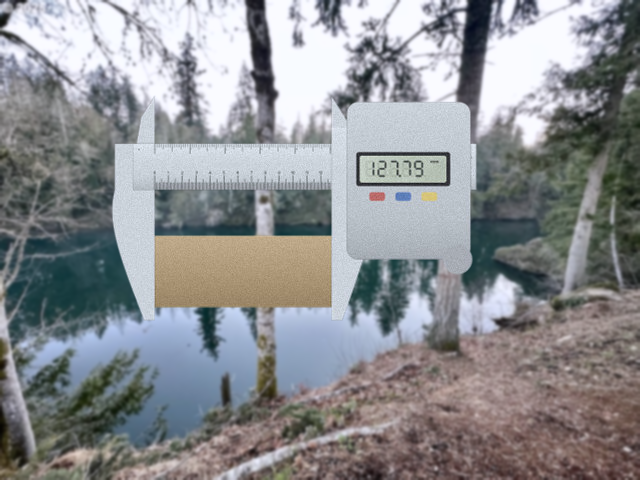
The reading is **127.79** mm
